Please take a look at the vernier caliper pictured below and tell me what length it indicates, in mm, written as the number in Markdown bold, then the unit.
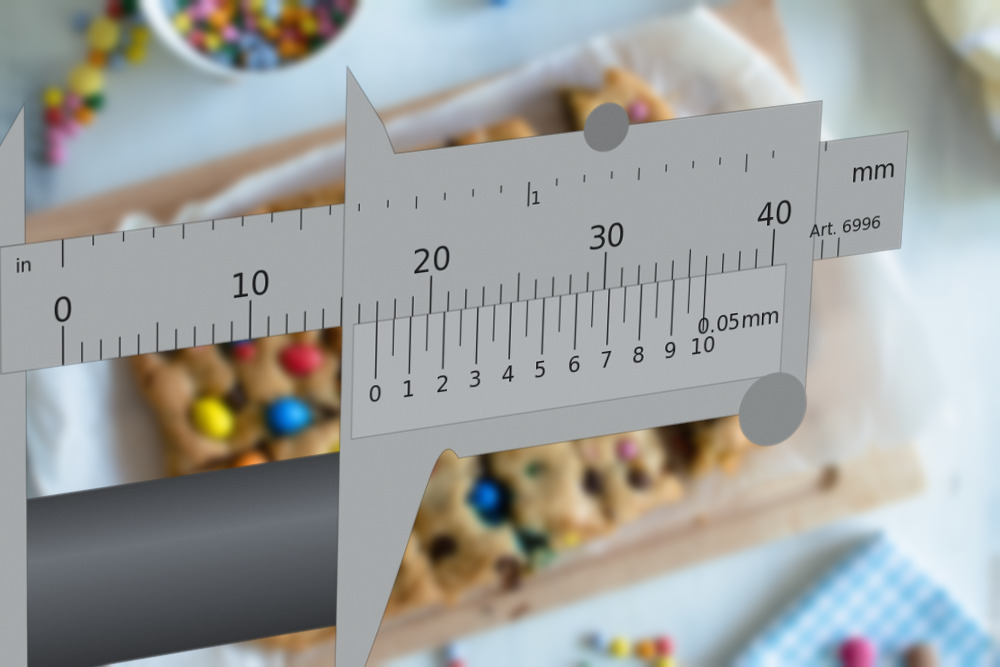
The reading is **17.0** mm
